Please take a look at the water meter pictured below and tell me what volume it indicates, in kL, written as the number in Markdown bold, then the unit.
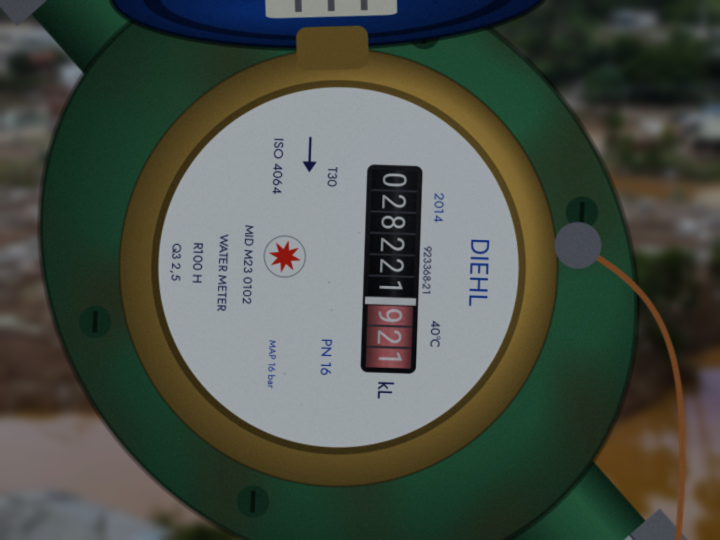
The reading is **28221.921** kL
